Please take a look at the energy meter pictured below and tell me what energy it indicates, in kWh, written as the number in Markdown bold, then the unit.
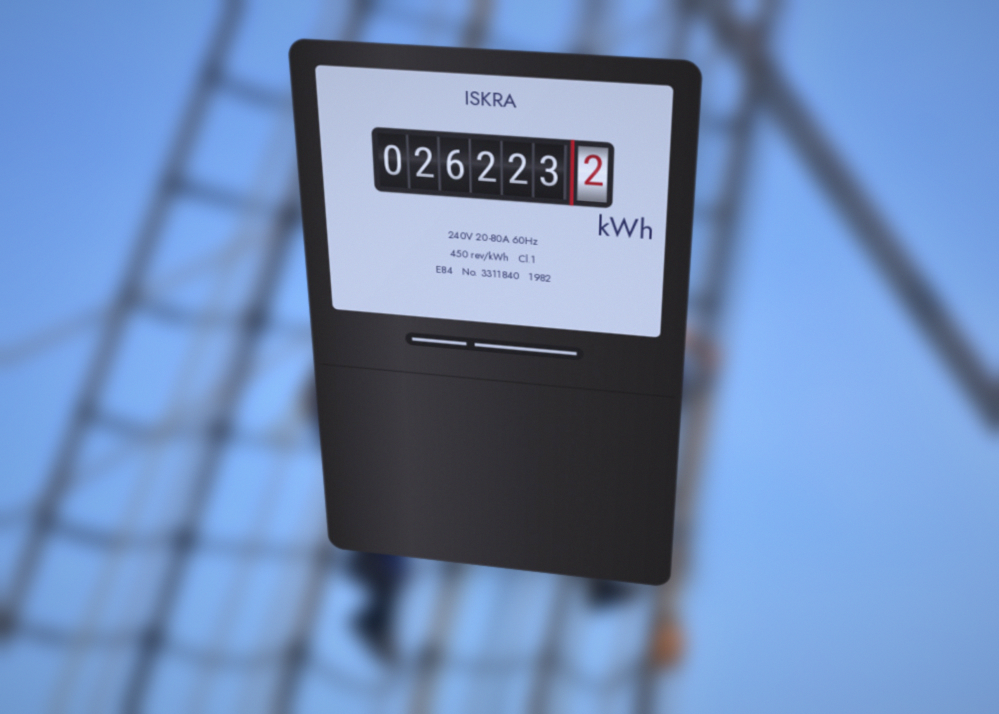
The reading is **26223.2** kWh
